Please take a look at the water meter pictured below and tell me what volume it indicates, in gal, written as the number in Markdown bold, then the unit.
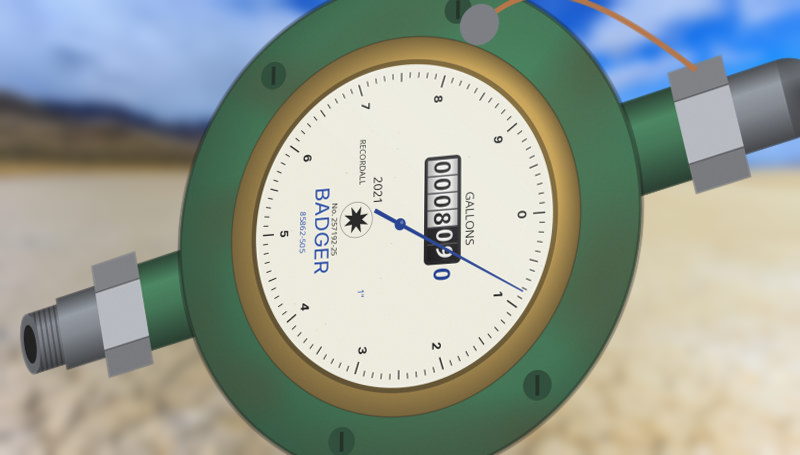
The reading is **8090.8** gal
